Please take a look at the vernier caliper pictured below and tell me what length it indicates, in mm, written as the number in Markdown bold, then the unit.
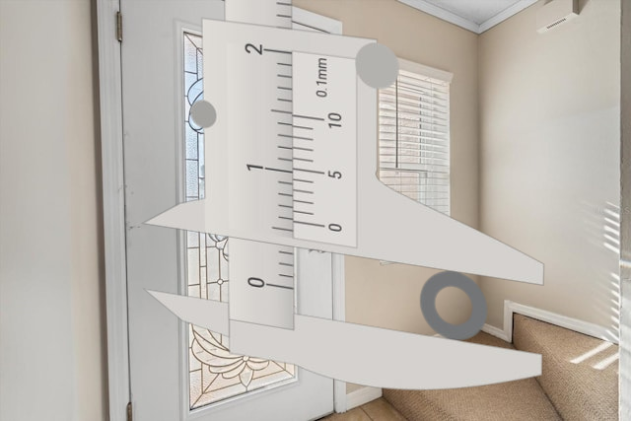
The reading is **5.8** mm
